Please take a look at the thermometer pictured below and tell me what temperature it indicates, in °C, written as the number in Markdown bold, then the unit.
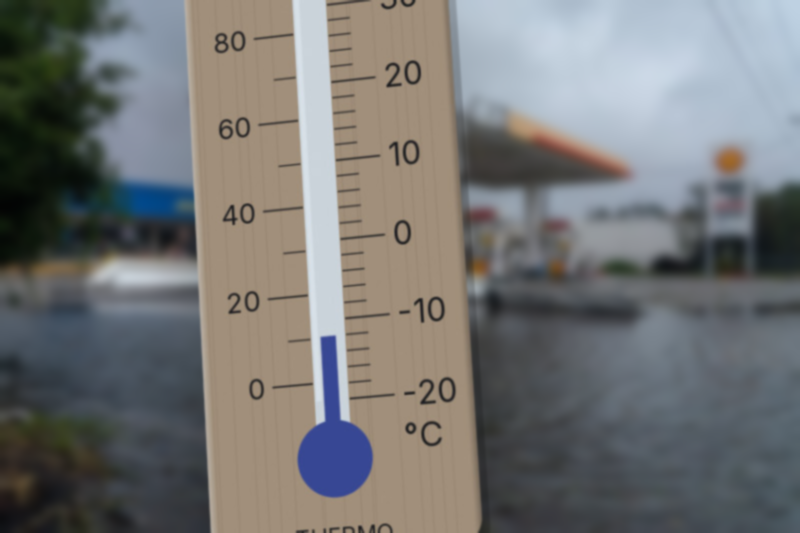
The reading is **-12** °C
